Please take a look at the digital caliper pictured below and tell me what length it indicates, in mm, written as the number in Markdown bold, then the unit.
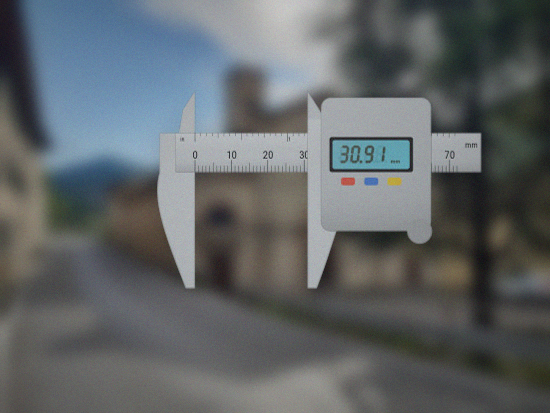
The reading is **30.91** mm
